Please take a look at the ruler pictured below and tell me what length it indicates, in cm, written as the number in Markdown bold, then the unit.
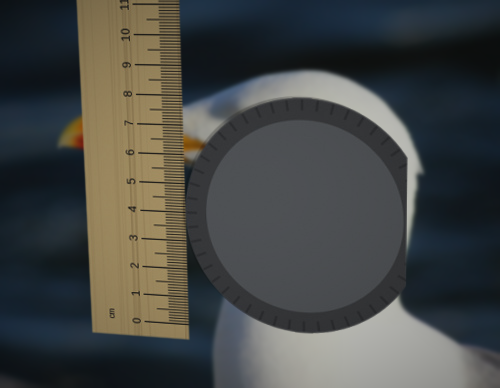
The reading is **8** cm
